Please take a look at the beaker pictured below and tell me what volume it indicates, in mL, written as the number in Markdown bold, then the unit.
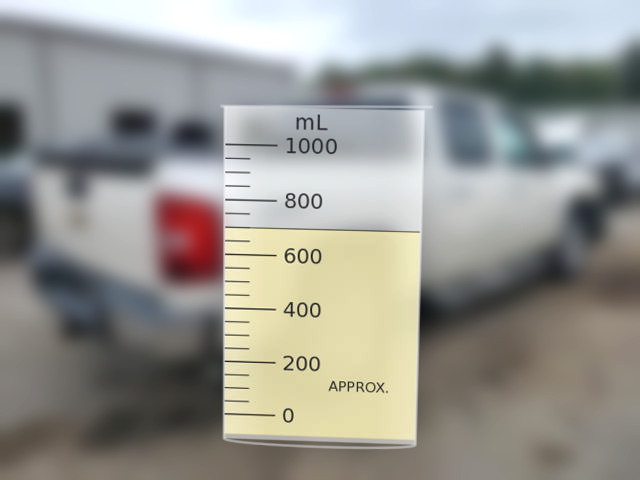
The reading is **700** mL
